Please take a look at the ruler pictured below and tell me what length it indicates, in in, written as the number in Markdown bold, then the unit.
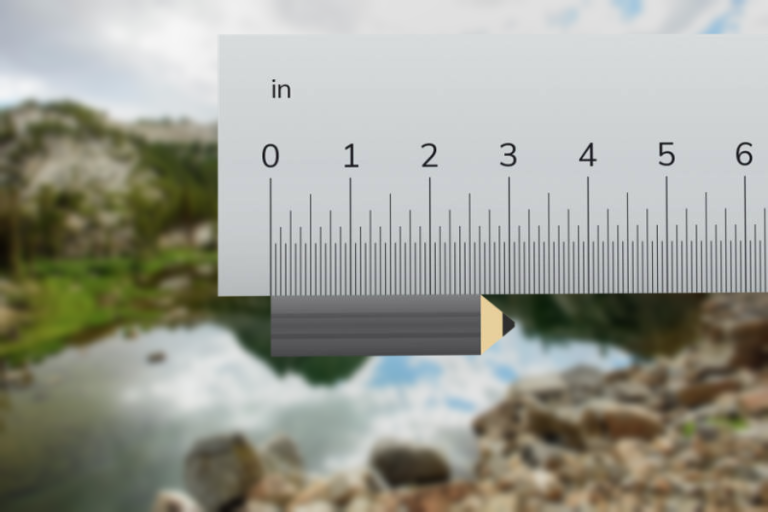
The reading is **3.0625** in
